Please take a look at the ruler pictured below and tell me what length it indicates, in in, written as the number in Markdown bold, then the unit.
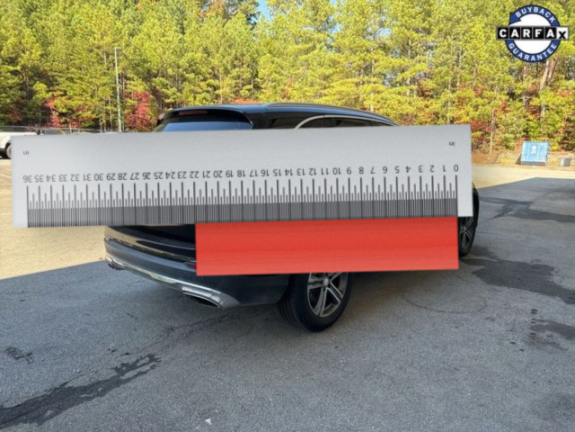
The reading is **22** in
